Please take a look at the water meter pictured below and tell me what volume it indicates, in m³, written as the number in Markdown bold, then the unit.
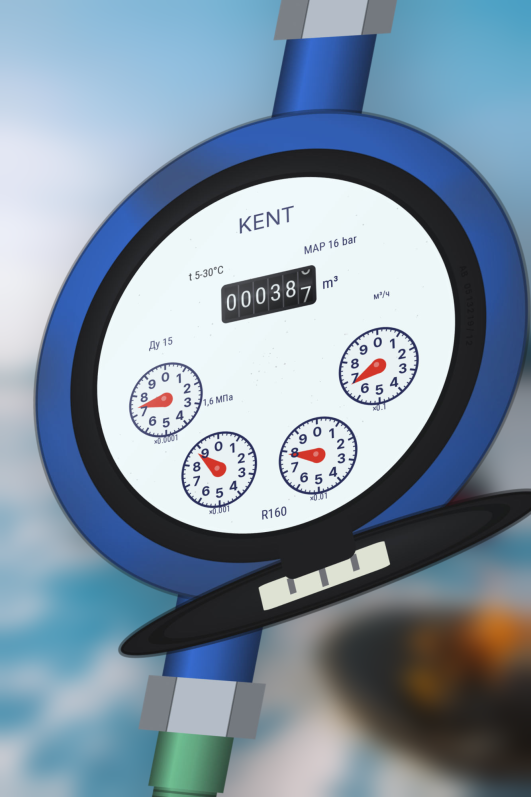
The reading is **386.6787** m³
